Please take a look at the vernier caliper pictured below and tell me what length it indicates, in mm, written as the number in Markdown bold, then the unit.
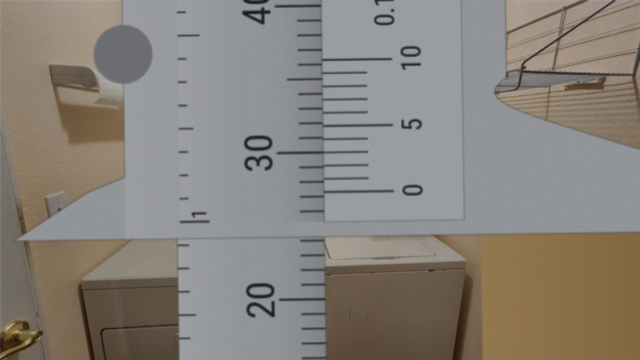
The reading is **27.3** mm
